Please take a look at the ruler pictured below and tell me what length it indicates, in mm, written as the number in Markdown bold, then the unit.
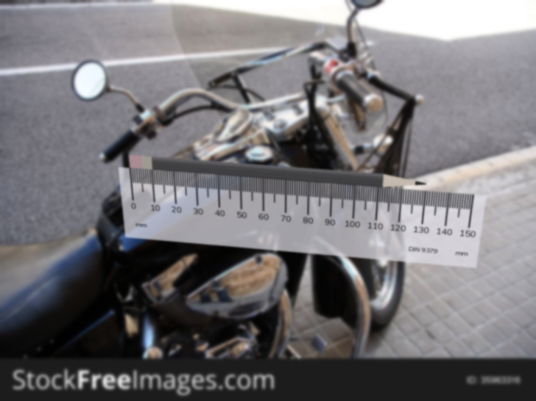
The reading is **130** mm
